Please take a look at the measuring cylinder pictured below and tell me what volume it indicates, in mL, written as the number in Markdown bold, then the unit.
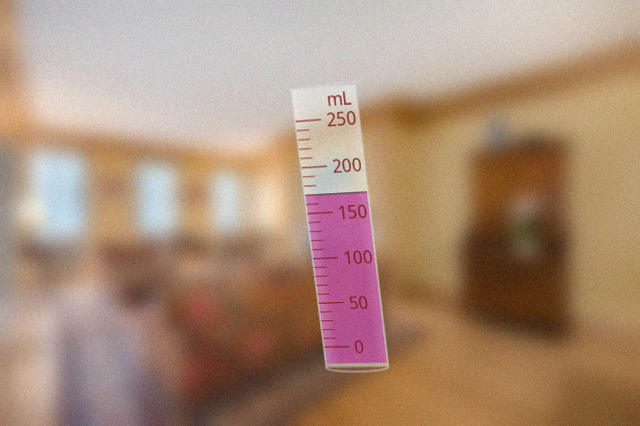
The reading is **170** mL
